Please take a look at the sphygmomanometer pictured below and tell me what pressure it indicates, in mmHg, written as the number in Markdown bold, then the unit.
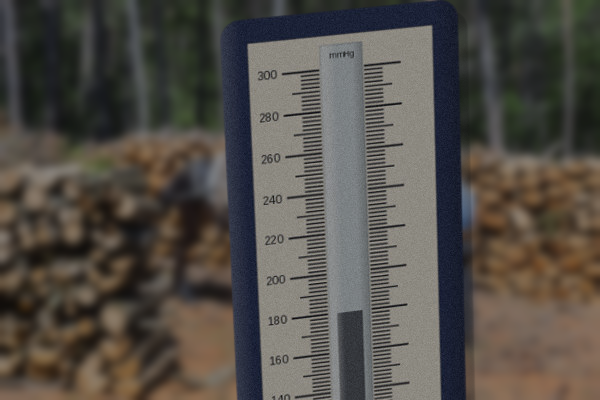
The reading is **180** mmHg
